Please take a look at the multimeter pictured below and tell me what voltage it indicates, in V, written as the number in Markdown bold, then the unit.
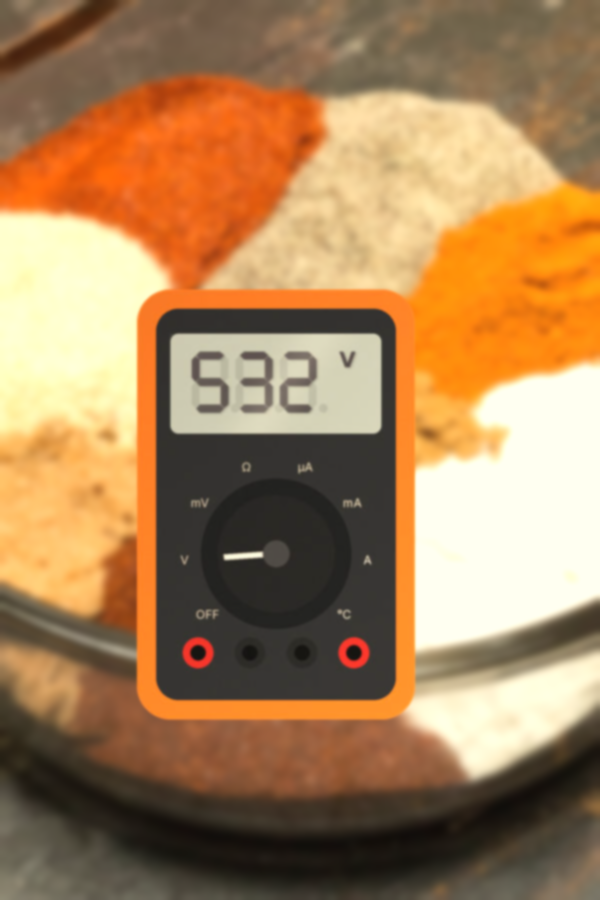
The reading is **532** V
